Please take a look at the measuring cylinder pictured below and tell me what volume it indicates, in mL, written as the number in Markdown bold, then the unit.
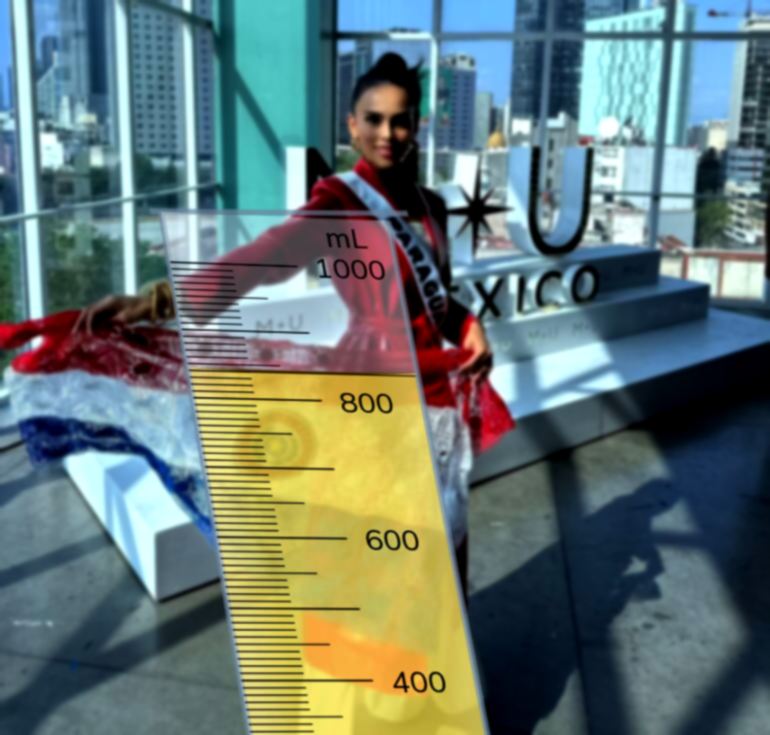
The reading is **840** mL
